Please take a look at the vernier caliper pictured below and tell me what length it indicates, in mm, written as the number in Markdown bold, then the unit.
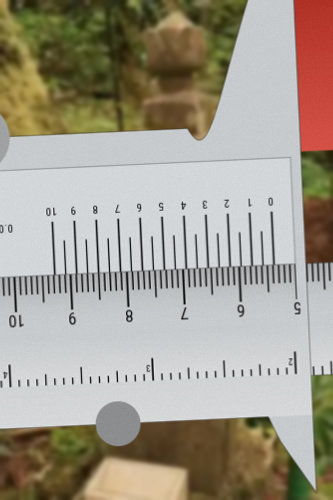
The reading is **53.8** mm
